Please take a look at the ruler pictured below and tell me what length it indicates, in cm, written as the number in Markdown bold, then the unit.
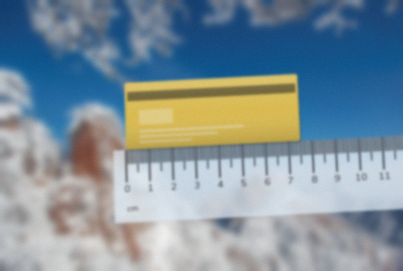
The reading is **7.5** cm
